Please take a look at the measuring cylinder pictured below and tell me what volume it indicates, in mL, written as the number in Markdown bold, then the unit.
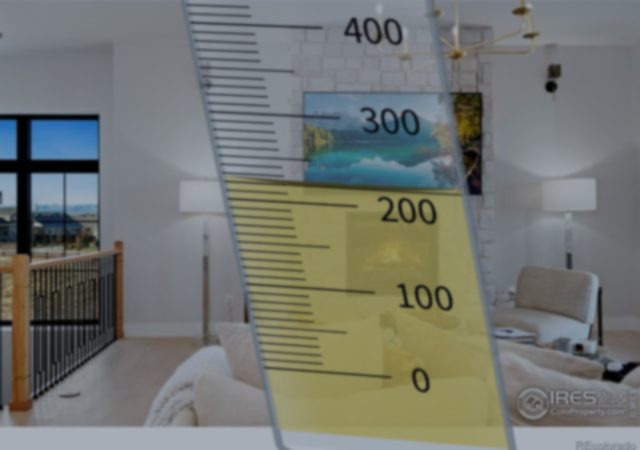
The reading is **220** mL
